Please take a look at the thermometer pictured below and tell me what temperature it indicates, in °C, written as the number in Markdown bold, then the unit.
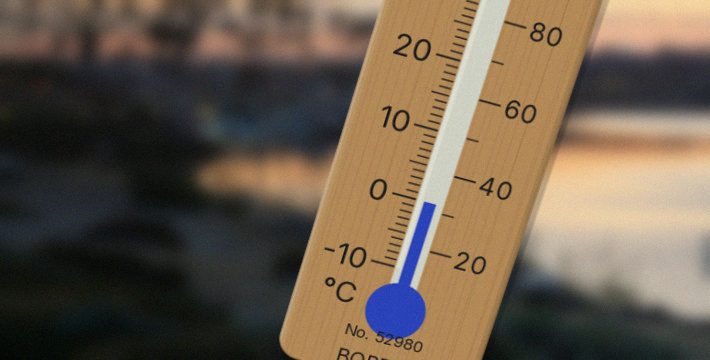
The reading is **0** °C
